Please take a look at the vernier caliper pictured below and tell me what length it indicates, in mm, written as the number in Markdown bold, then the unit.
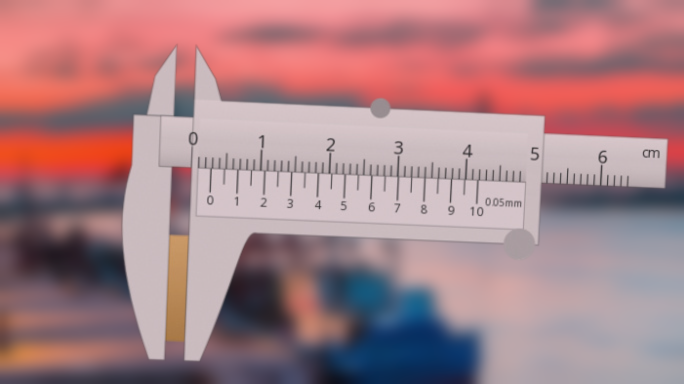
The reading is **2.8** mm
